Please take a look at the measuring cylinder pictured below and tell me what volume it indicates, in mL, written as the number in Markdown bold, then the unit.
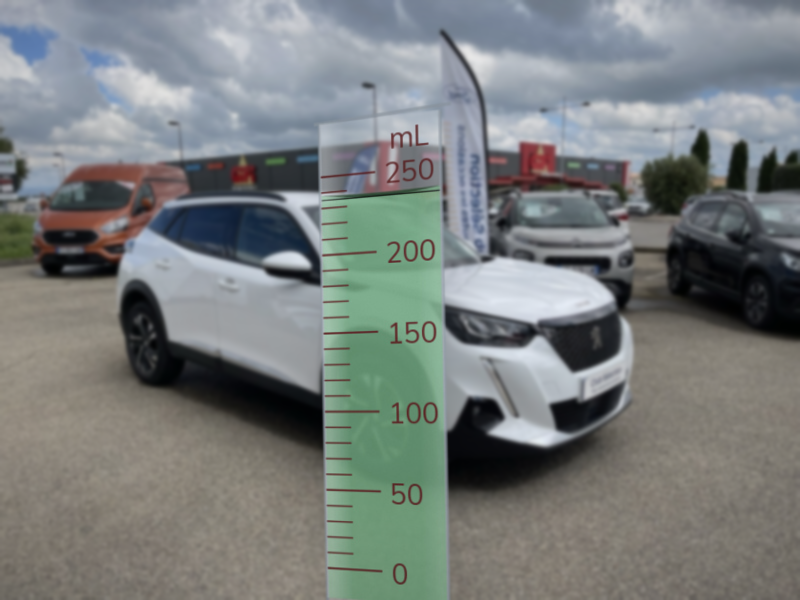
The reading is **235** mL
